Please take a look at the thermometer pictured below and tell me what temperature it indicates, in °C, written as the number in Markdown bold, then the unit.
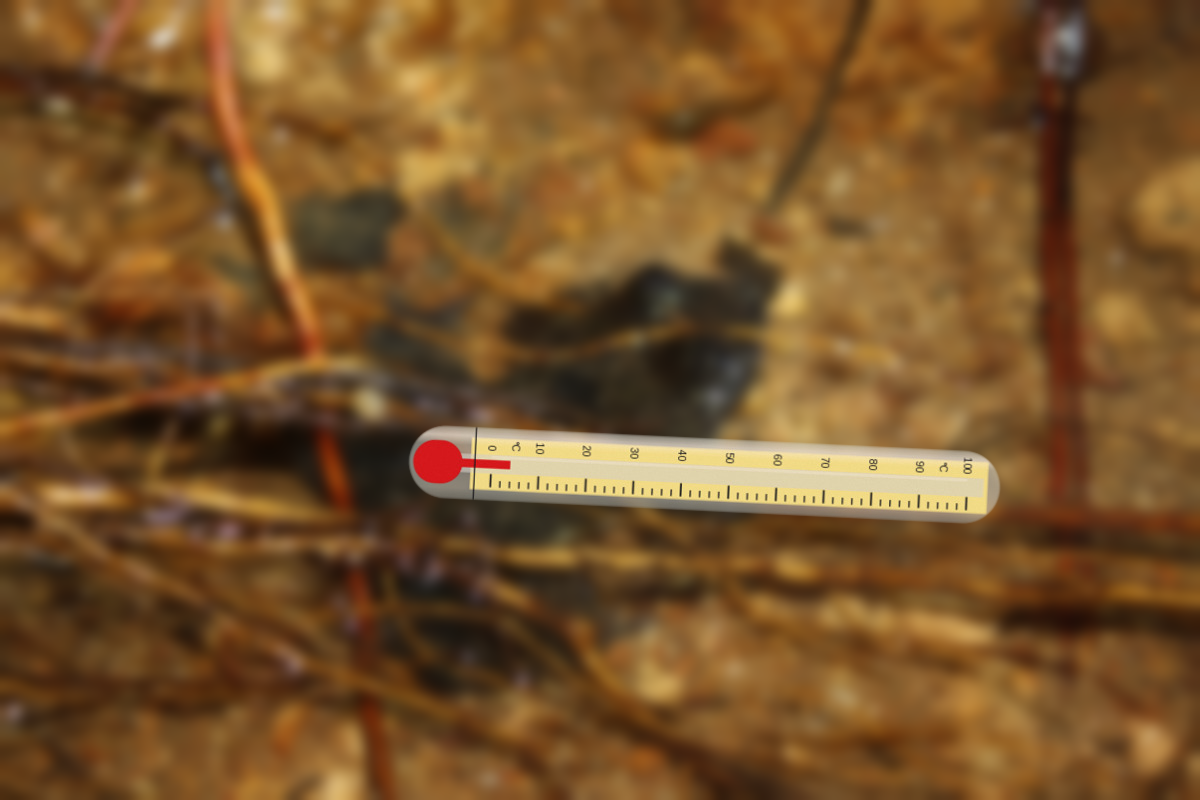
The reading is **4** °C
